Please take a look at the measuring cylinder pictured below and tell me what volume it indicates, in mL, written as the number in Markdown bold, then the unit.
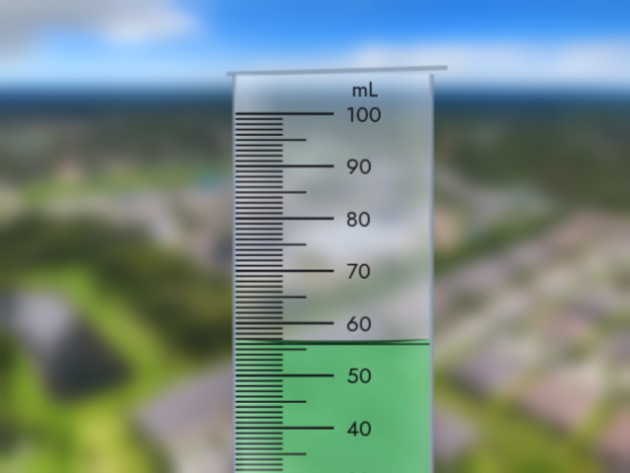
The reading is **56** mL
